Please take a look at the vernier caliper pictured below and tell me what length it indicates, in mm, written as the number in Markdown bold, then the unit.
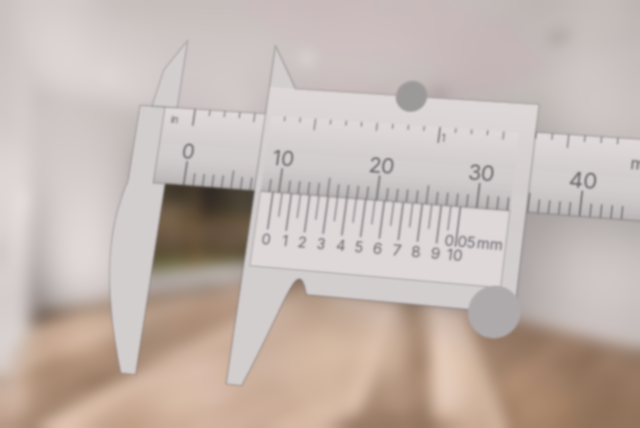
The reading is **9.4** mm
